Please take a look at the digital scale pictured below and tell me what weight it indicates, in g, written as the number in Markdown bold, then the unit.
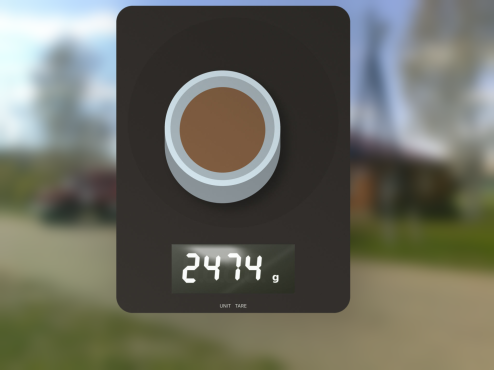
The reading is **2474** g
